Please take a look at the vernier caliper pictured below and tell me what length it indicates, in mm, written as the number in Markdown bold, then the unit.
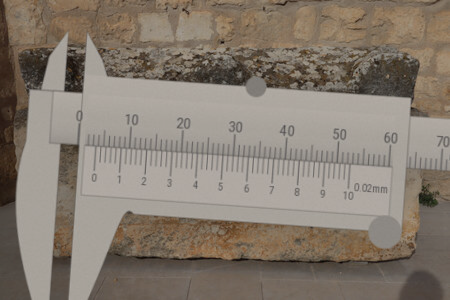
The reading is **3.5** mm
